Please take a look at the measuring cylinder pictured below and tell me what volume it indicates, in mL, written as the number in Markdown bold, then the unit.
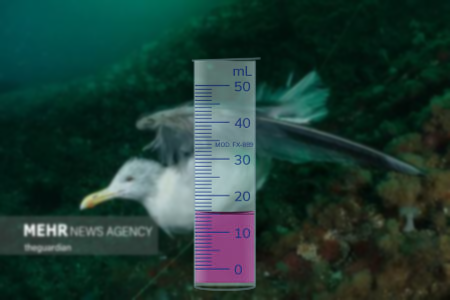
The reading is **15** mL
